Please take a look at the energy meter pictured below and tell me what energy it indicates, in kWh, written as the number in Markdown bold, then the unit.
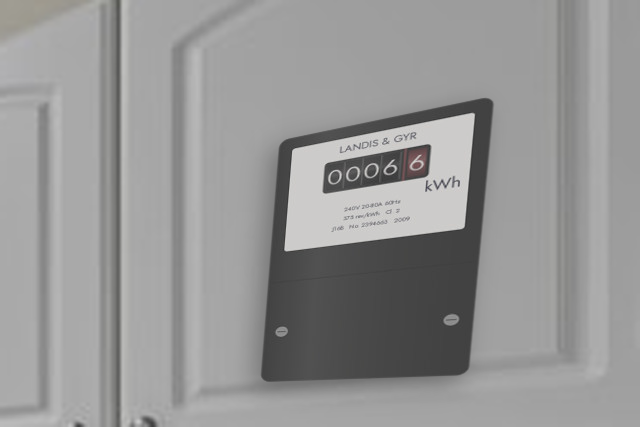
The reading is **6.6** kWh
